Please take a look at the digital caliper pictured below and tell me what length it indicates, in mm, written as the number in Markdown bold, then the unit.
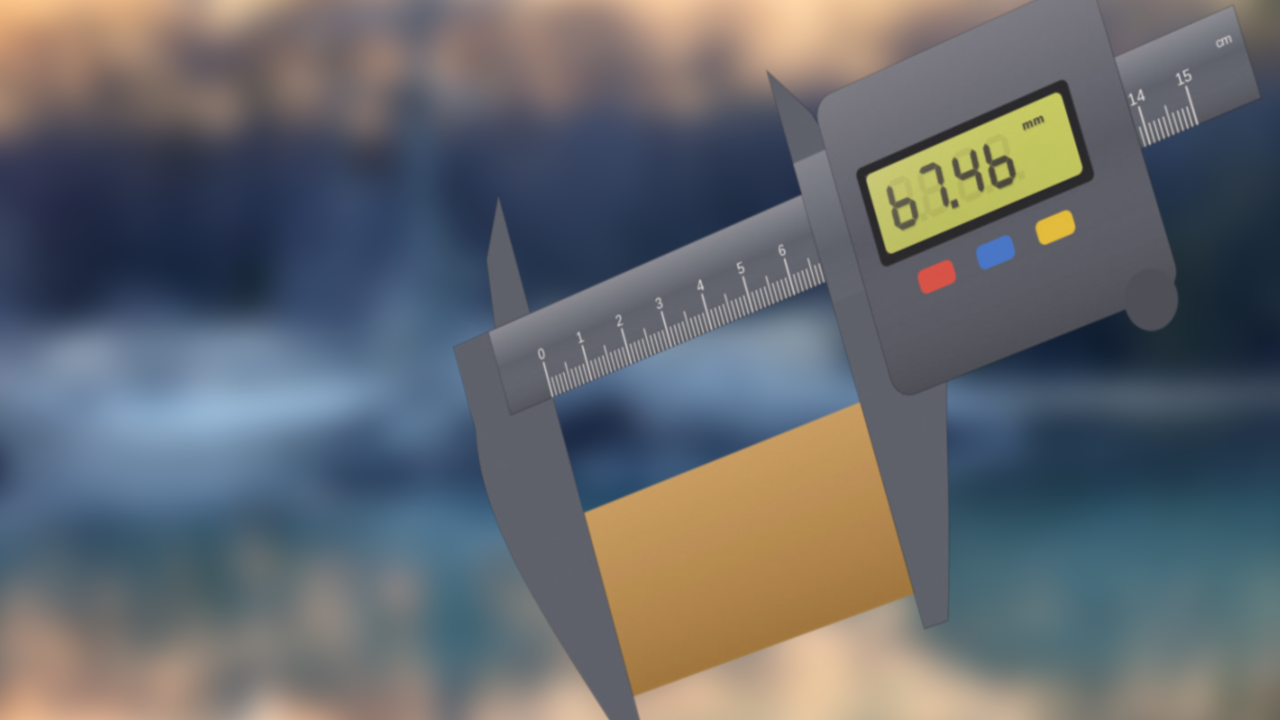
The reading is **67.46** mm
